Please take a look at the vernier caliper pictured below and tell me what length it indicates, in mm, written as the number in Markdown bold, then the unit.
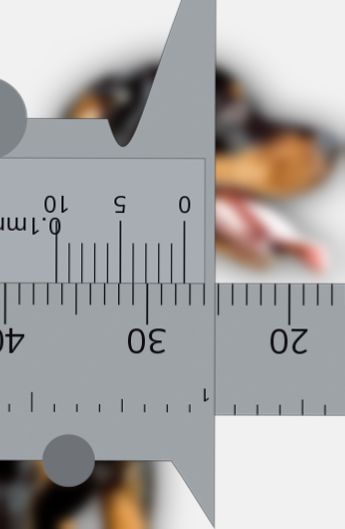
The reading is **27.4** mm
